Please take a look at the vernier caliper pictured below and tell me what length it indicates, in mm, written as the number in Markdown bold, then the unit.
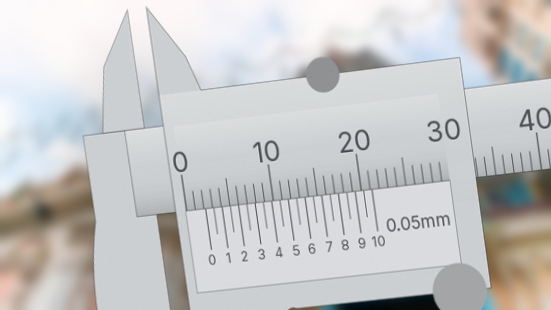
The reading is **2.2** mm
